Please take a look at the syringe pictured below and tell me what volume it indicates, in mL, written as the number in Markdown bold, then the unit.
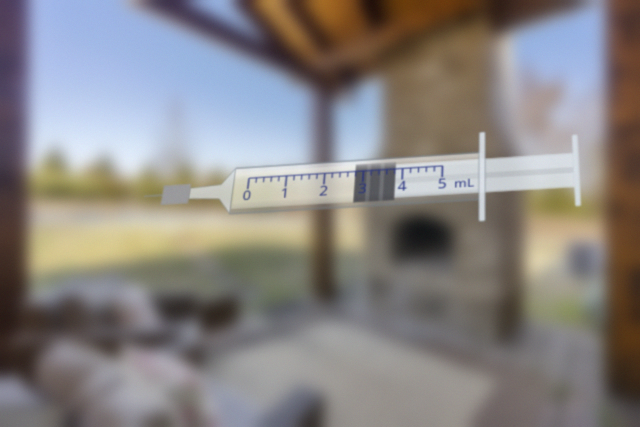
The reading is **2.8** mL
